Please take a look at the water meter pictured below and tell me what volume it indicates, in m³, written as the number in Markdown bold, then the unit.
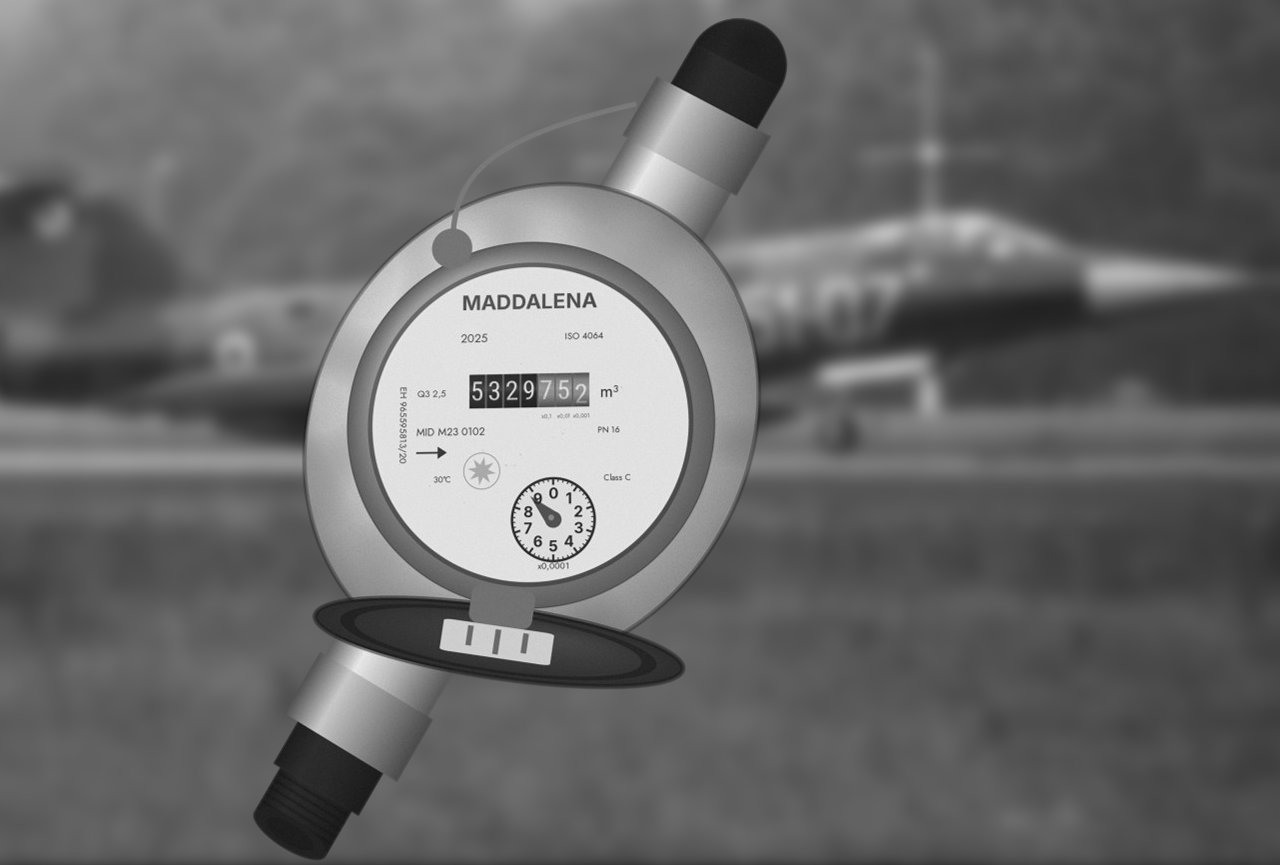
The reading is **5329.7518** m³
